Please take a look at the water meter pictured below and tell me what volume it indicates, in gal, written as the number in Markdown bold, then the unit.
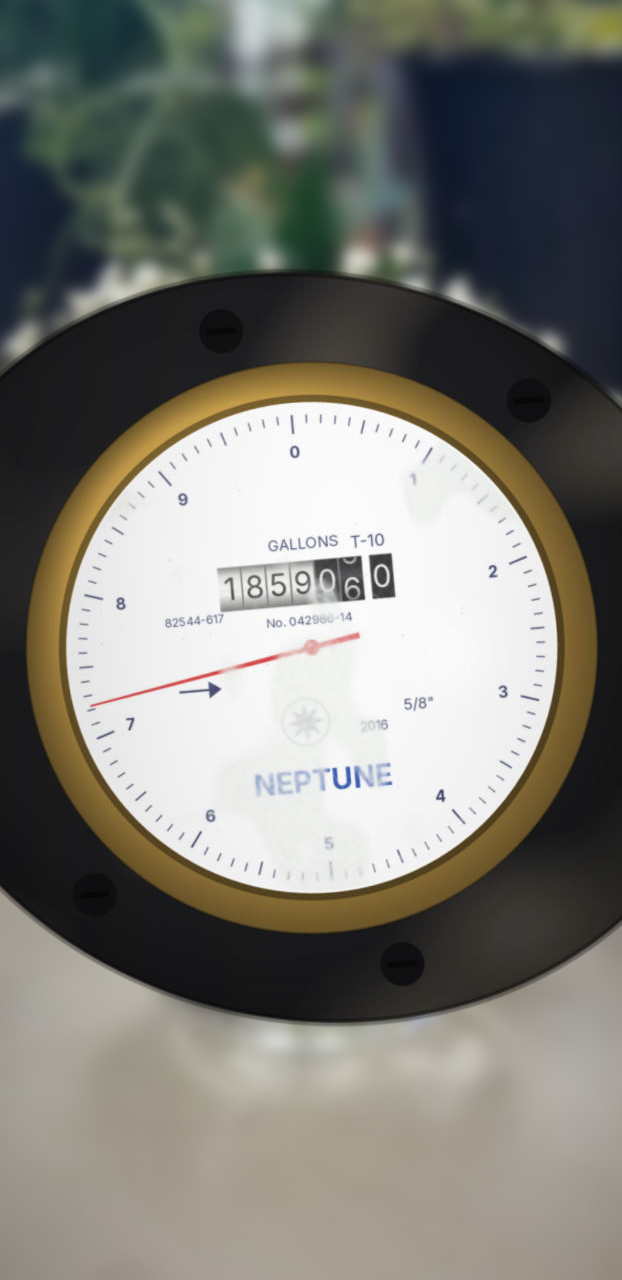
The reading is **1859057.2** gal
